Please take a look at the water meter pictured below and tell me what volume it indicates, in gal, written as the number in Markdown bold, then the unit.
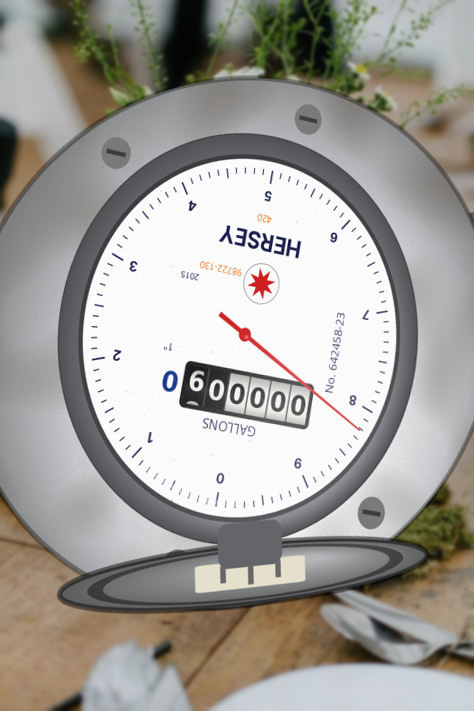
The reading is **88.2** gal
